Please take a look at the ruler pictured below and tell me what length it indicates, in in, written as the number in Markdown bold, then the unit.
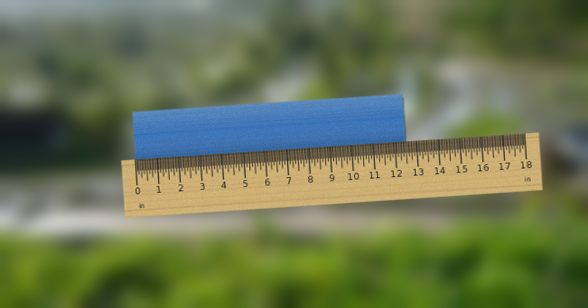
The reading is **12.5** in
